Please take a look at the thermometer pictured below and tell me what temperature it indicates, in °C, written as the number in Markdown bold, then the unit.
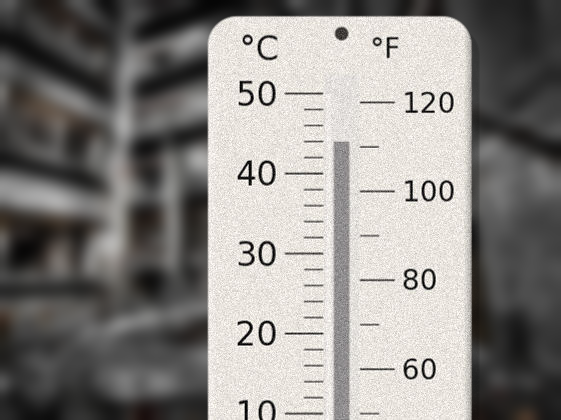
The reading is **44** °C
